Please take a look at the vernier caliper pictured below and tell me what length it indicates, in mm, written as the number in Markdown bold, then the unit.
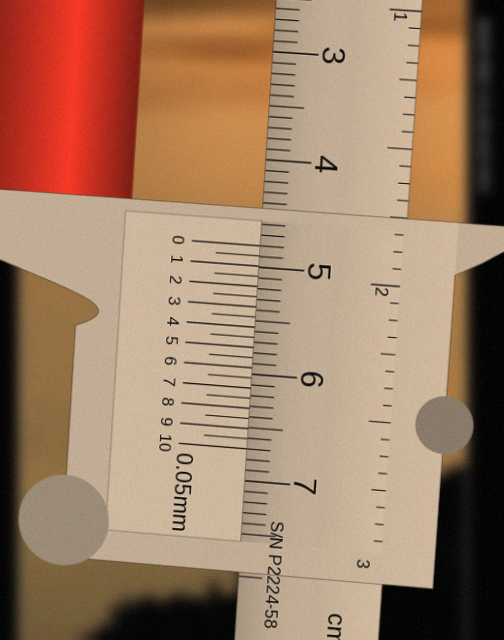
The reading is **48.0** mm
